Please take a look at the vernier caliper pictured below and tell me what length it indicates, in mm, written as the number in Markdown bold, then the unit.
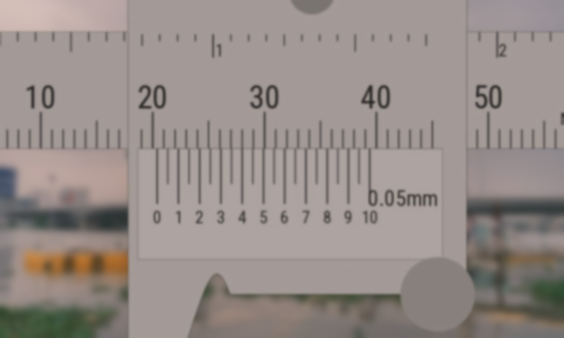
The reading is **20.4** mm
